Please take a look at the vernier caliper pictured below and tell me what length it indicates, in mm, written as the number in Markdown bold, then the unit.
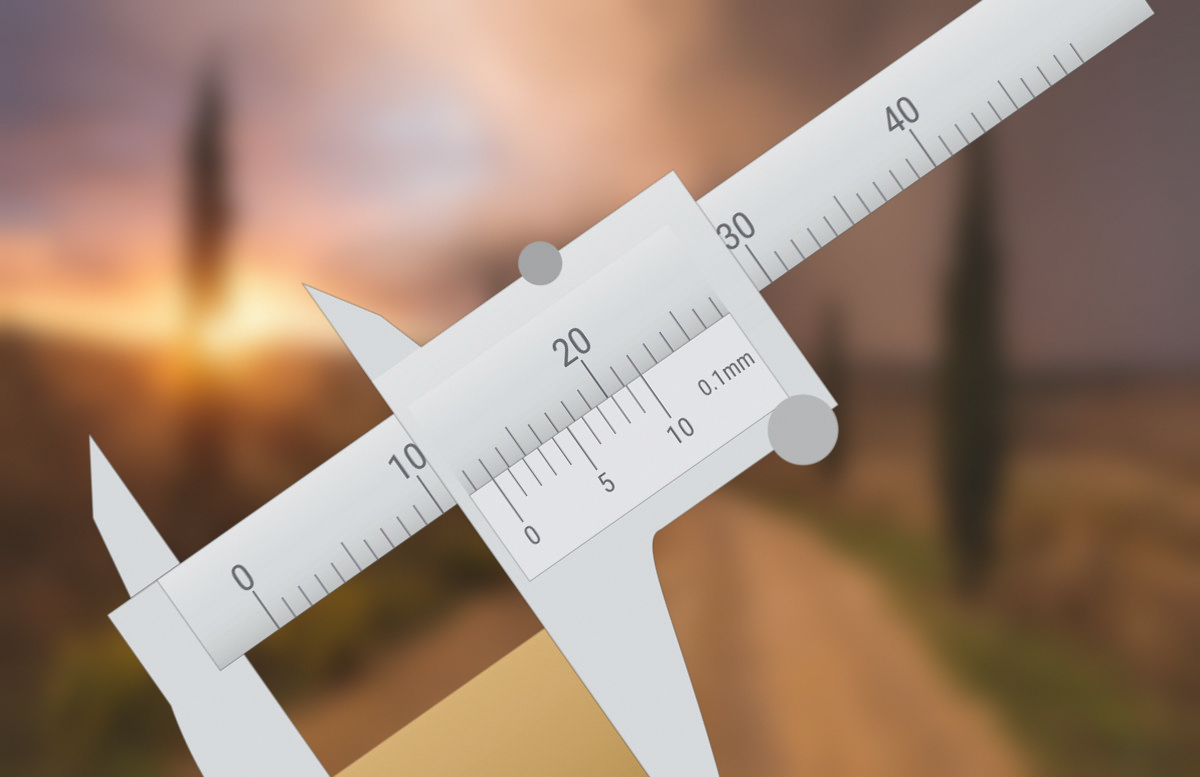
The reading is **13.0** mm
